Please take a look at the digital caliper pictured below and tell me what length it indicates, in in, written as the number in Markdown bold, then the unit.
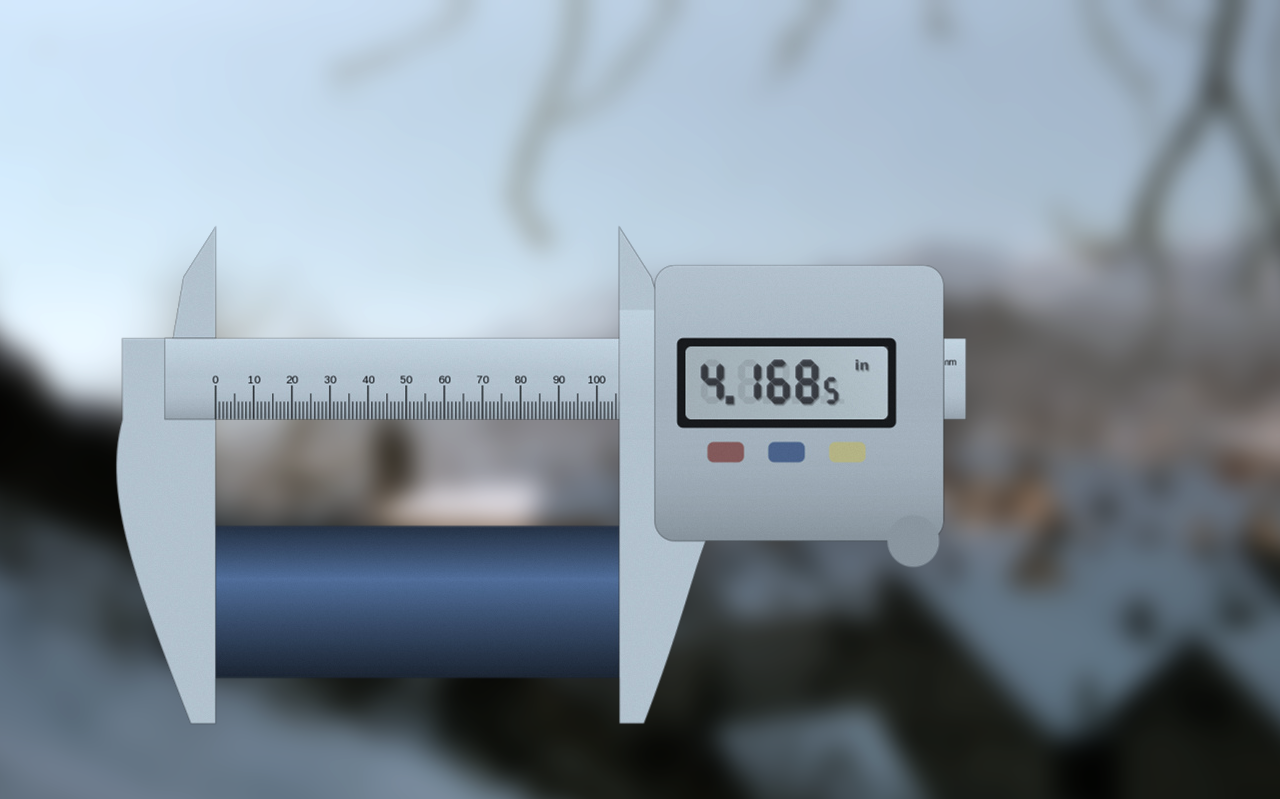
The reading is **4.1685** in
